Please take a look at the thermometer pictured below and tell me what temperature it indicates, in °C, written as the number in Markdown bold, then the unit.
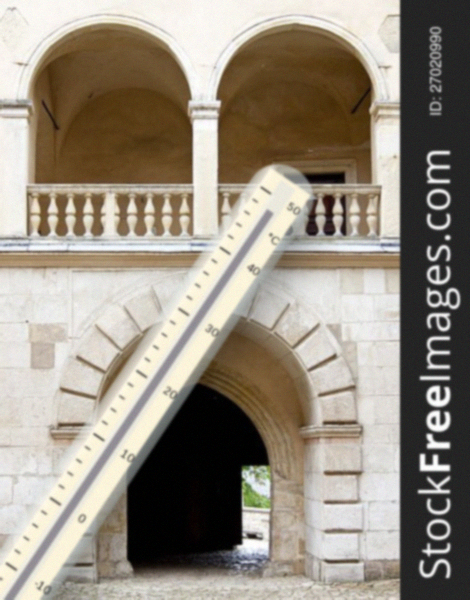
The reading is **48** °C
